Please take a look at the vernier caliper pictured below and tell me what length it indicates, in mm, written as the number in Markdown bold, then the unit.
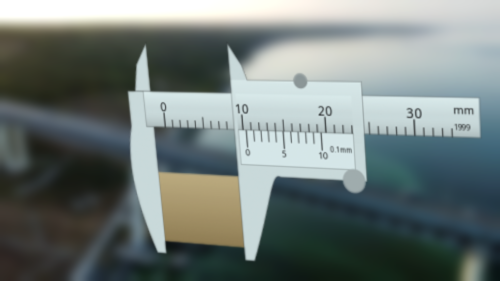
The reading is **10.4** mm
